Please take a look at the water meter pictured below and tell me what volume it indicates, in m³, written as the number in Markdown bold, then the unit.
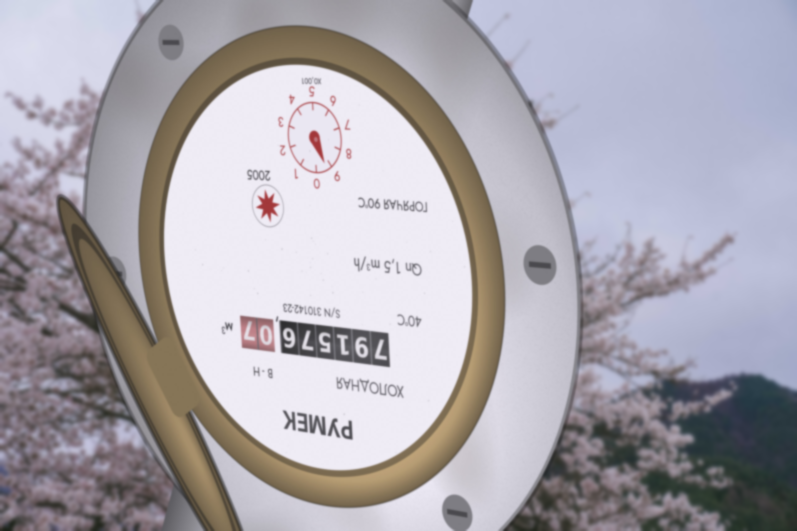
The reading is **791576.069** m³
